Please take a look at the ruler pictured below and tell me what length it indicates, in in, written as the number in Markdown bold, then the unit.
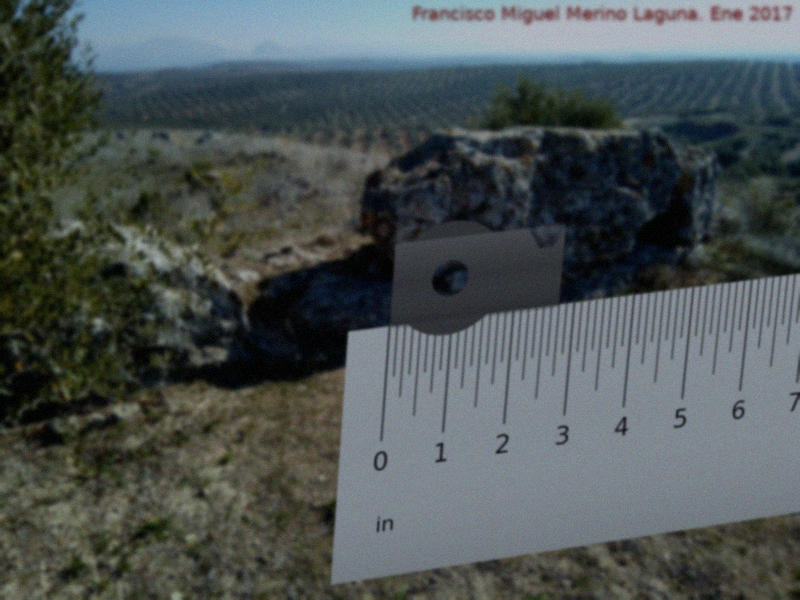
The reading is **2.75** in
